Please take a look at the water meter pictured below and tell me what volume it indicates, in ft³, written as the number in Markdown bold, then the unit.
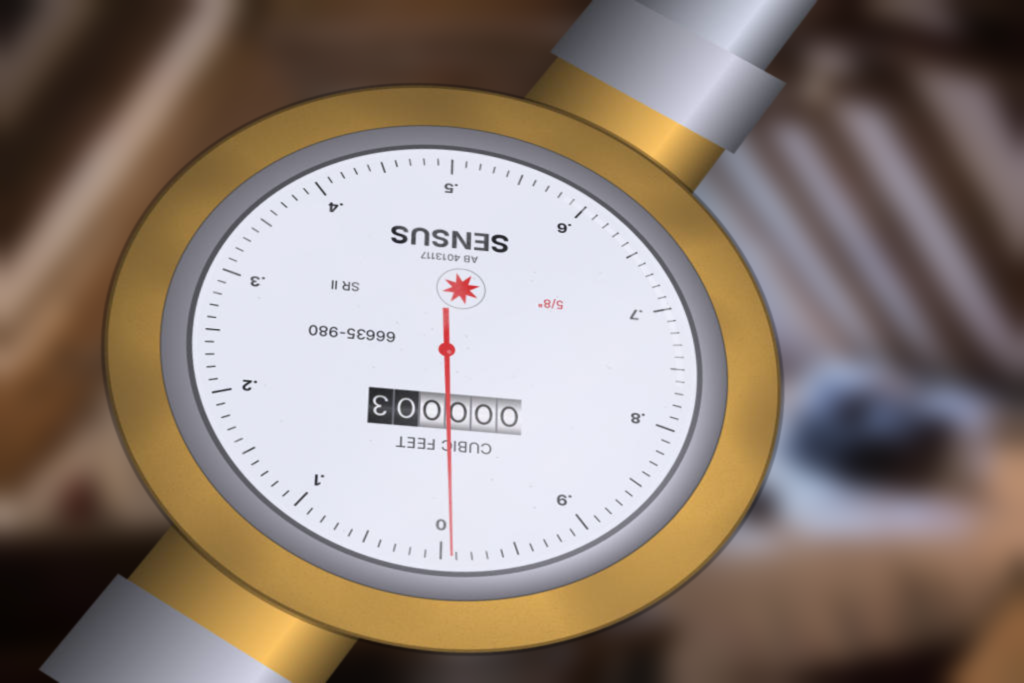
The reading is **2.99** ft³
